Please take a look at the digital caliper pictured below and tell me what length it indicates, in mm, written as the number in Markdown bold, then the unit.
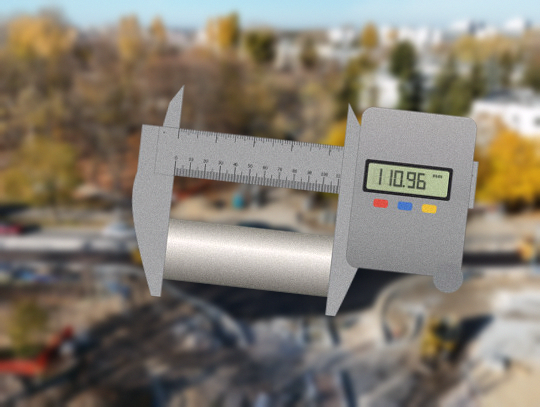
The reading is **110.96** mm
